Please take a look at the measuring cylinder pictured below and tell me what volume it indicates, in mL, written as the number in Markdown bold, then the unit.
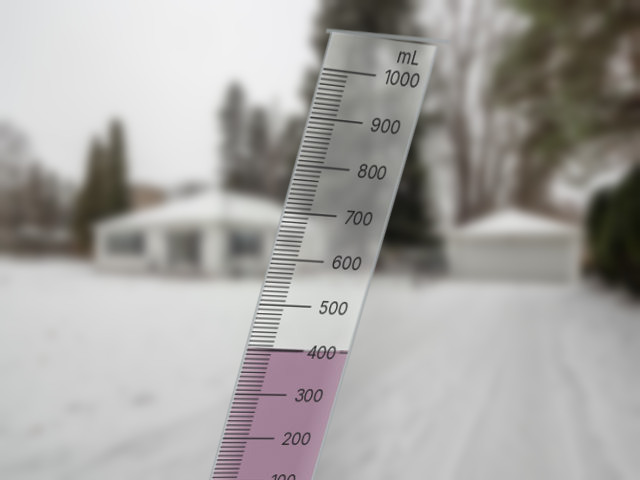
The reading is **400** mL
